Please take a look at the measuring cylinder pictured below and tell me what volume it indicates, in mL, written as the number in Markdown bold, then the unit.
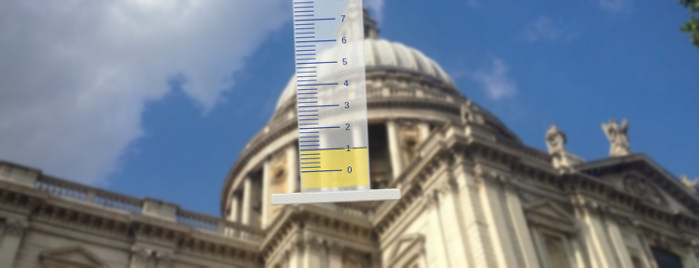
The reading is **1** mL
